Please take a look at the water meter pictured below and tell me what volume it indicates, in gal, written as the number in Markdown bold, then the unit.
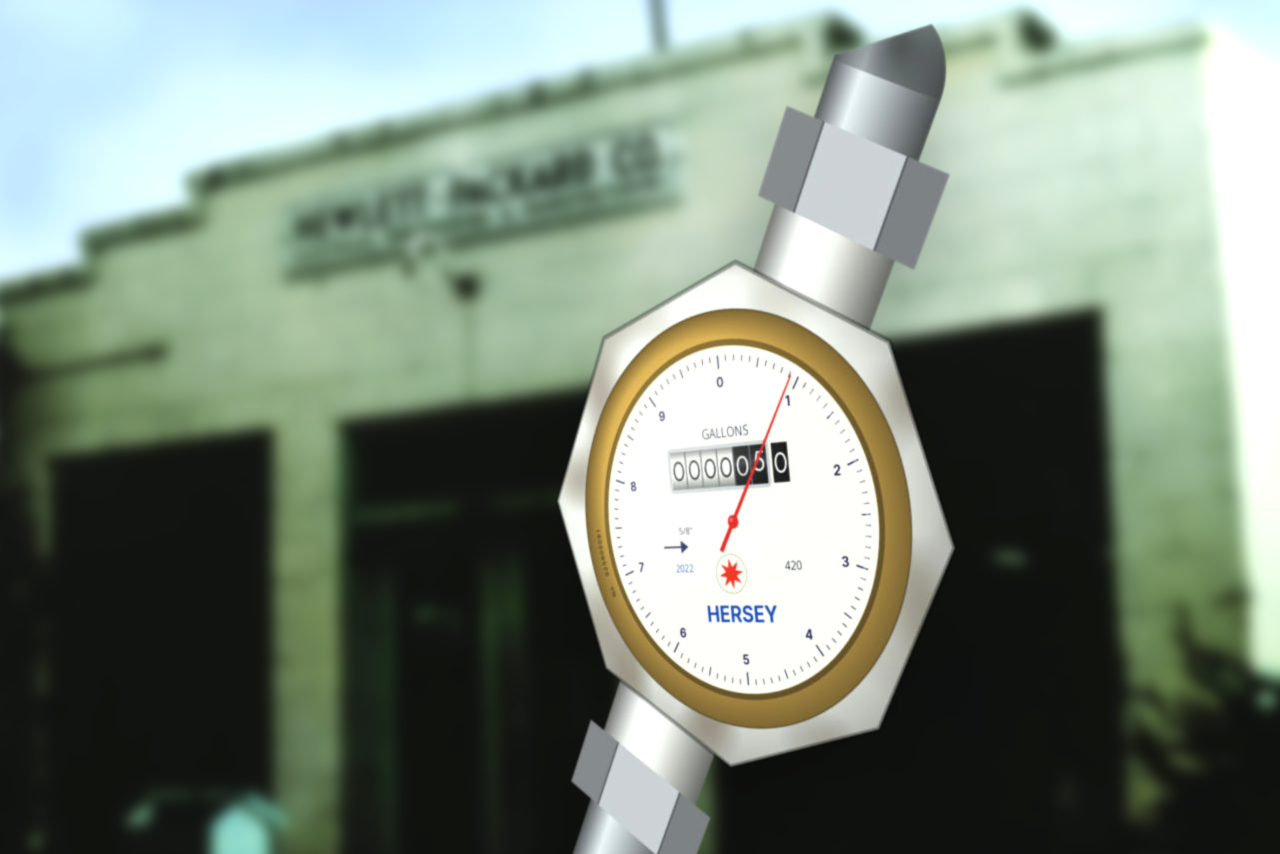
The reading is **50.9** gal
